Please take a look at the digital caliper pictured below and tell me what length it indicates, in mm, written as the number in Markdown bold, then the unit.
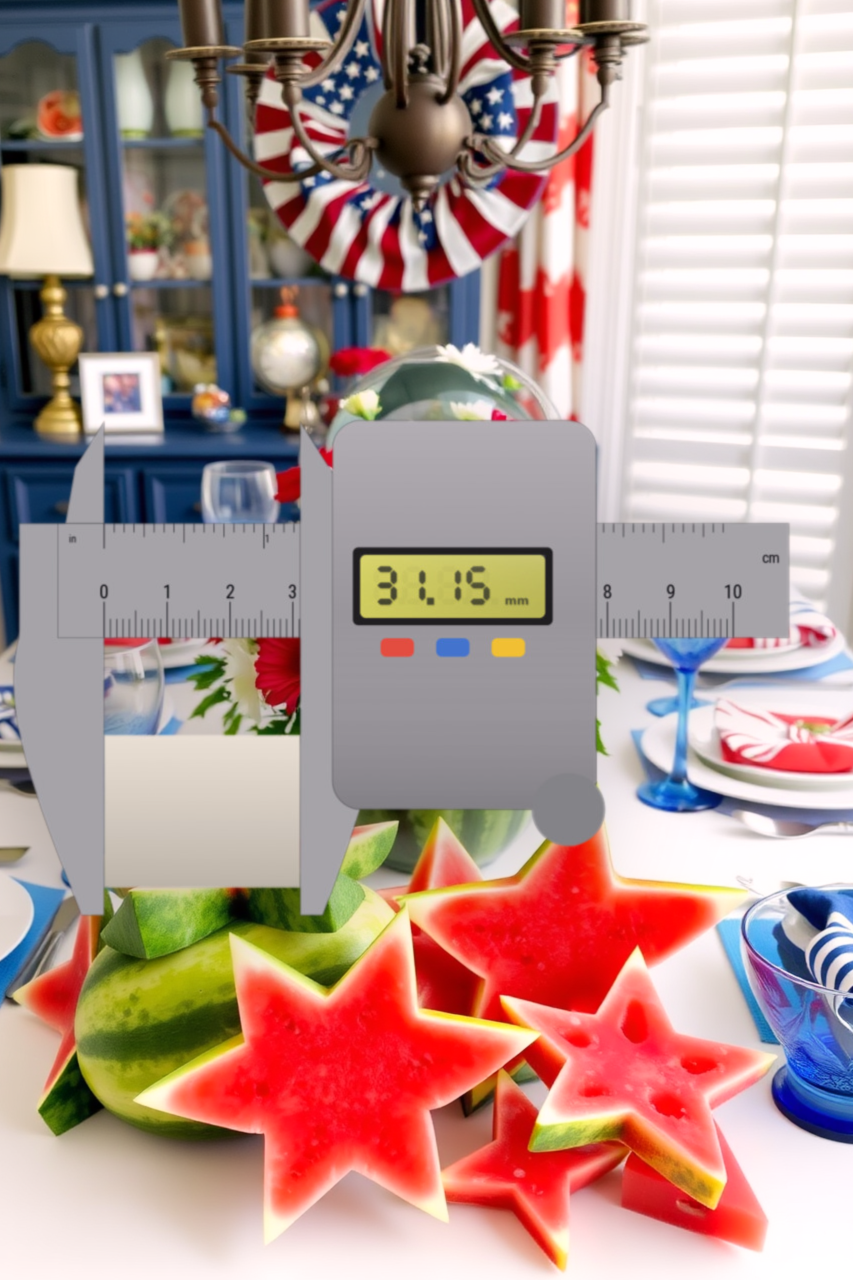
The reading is **31.15** mm
